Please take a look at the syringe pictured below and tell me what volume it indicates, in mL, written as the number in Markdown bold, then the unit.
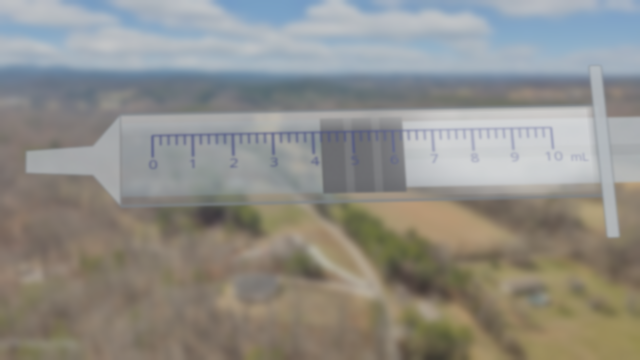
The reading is **4.2** mL
